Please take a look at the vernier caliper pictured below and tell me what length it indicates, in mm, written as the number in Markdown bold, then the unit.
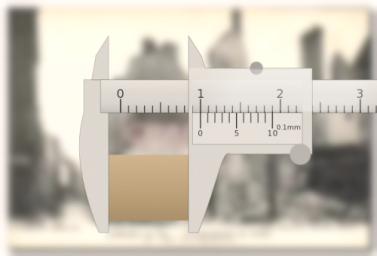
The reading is **10.0** mm
